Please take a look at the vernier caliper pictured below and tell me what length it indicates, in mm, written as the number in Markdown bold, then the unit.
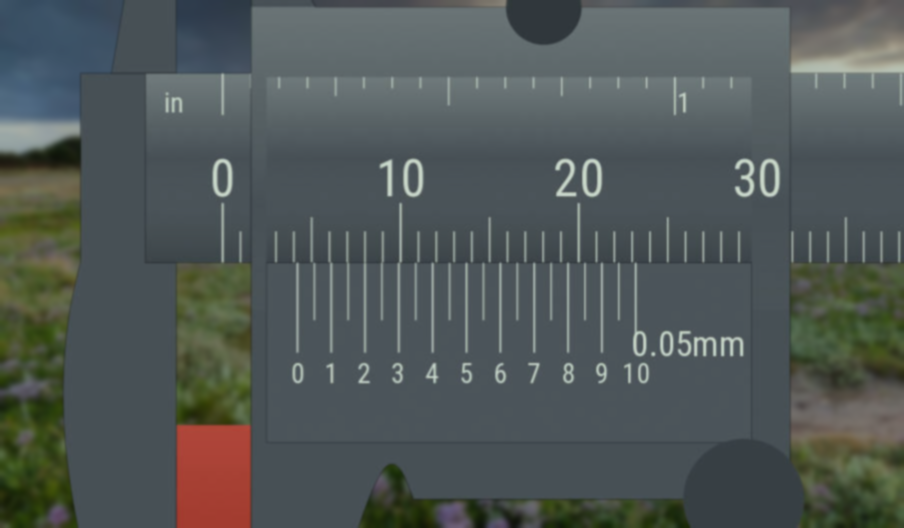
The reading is **4.2** mm
